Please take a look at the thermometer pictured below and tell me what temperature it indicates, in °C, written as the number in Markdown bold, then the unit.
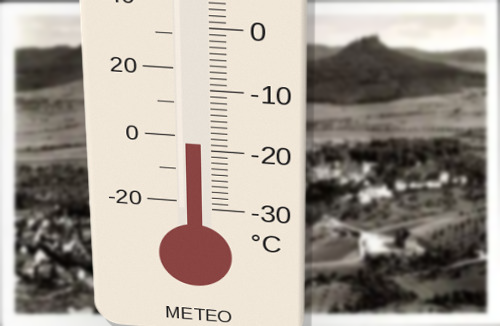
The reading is **-19** °C
